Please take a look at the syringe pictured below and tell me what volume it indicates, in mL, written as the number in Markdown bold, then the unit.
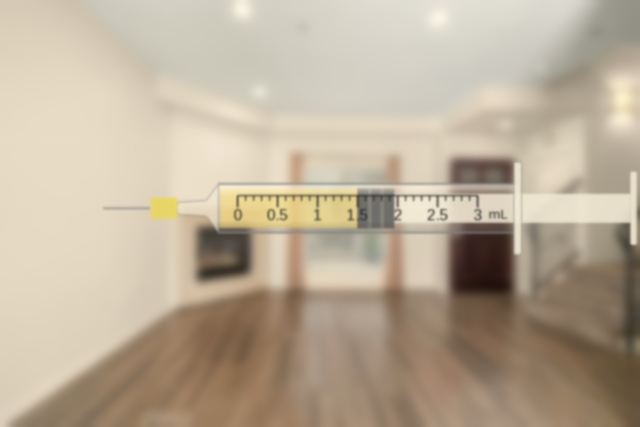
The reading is **1.5** mL
